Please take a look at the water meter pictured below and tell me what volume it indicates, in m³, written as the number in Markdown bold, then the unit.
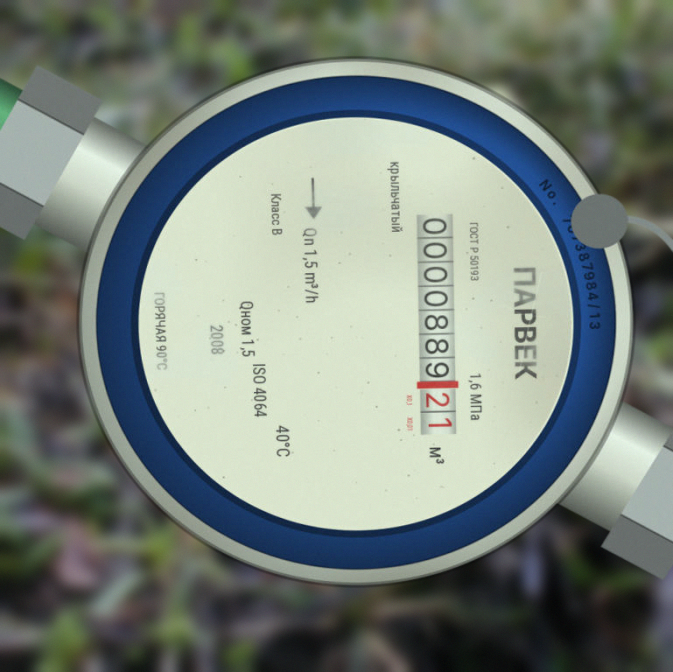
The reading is **889.21** m³
